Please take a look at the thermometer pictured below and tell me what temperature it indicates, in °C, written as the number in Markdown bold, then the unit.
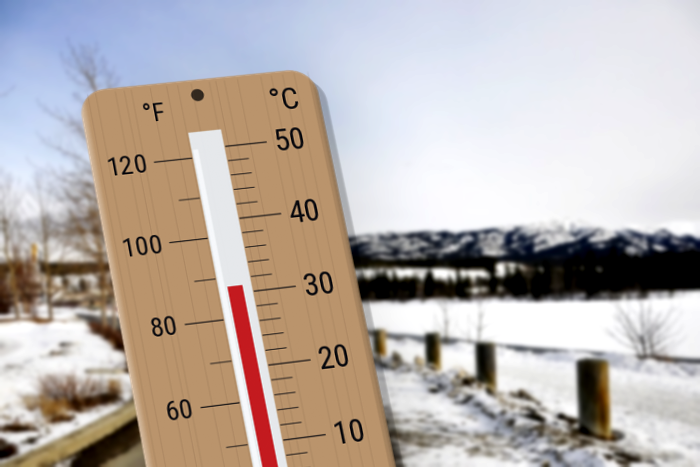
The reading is **31** °C
